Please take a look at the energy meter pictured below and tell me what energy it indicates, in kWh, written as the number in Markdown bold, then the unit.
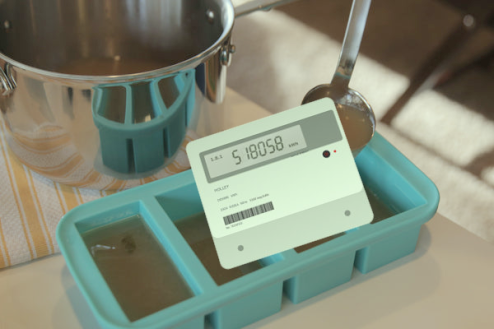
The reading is **518058** kWh
